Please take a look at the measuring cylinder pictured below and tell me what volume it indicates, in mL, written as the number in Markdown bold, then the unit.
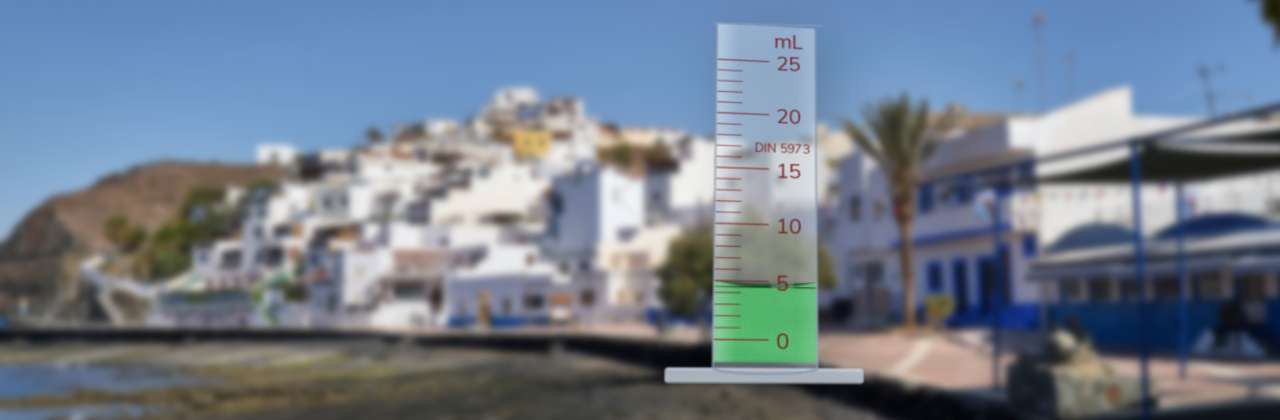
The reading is **4.5** mL
